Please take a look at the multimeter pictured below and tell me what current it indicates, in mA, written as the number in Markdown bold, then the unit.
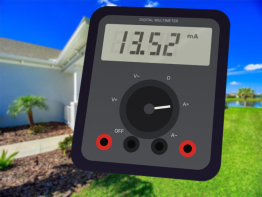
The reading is **13.52** mA
